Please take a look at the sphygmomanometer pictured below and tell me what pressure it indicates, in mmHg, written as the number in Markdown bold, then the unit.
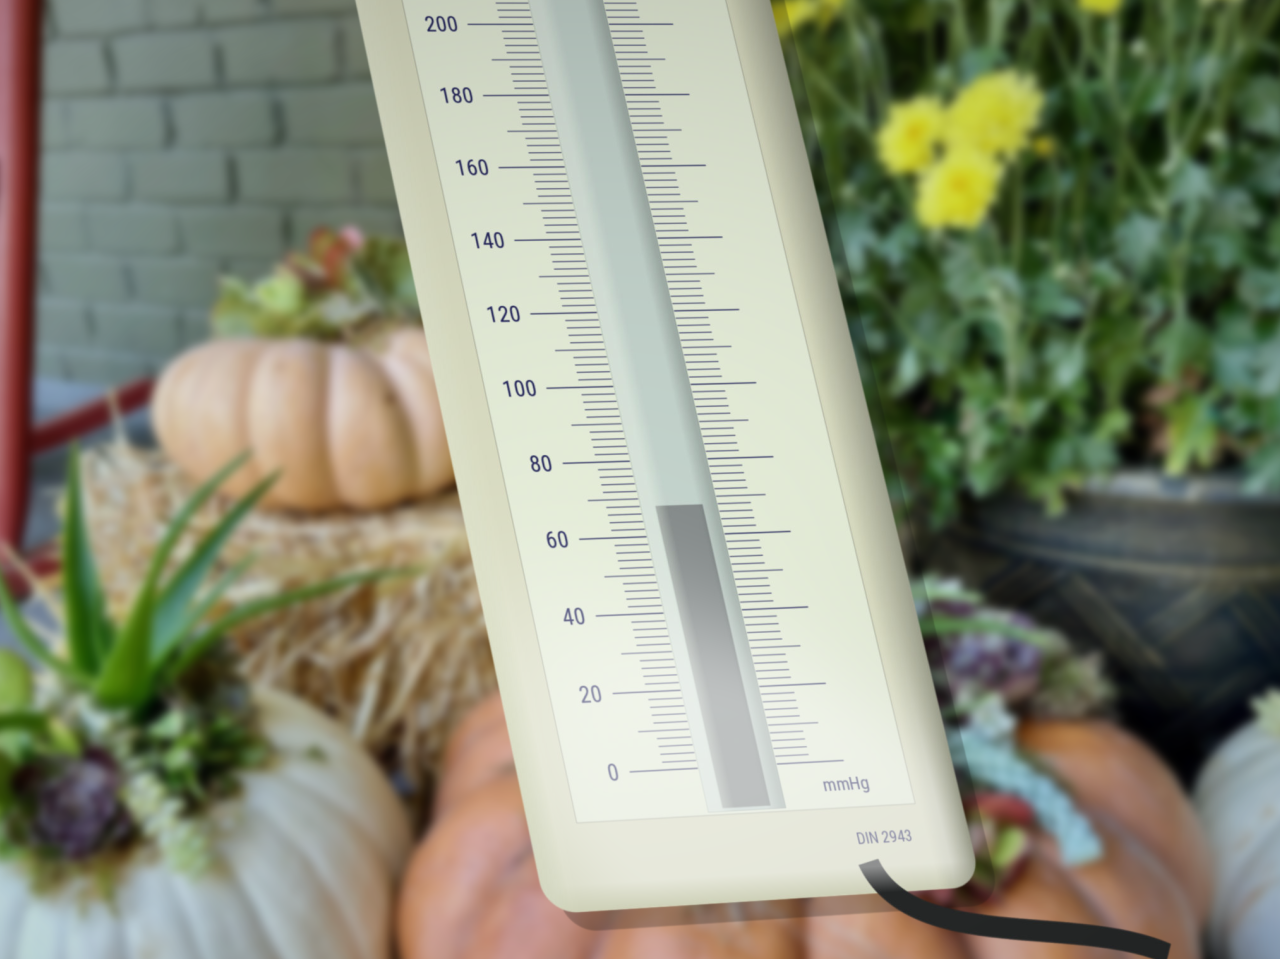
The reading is **68** mmHg
